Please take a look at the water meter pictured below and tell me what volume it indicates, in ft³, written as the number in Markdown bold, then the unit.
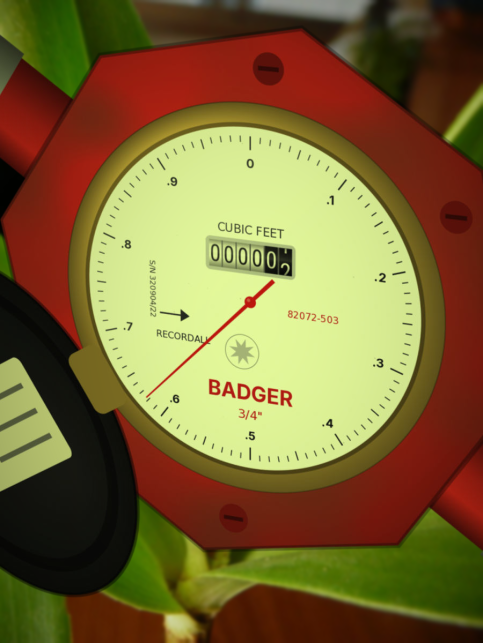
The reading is **1.62** ft³
